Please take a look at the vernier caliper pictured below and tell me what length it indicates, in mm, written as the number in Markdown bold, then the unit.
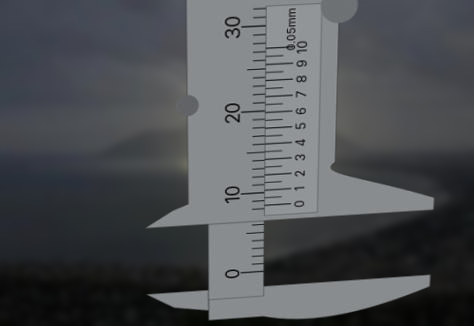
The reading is **8.4** mm
